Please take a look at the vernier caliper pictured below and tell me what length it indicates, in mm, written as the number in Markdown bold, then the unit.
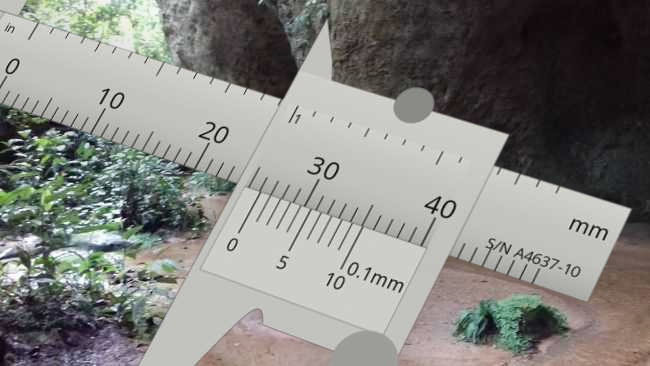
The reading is **26.1** mm
